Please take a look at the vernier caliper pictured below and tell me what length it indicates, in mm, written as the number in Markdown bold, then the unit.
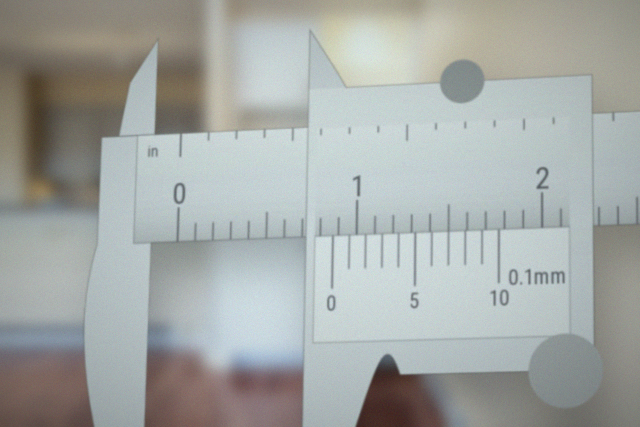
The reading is **8.7** mm
